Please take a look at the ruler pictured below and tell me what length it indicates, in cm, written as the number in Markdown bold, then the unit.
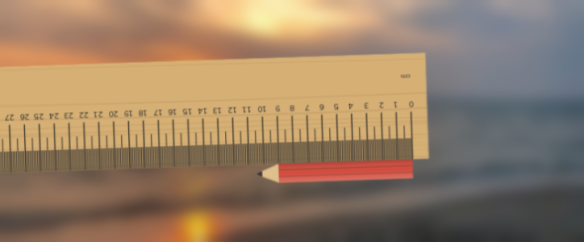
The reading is **10.5** cm
